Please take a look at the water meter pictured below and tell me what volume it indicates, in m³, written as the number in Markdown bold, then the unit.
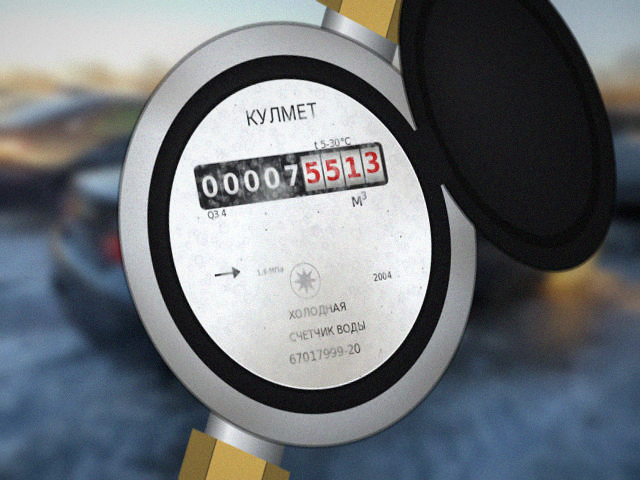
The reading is **7.5513** m³
